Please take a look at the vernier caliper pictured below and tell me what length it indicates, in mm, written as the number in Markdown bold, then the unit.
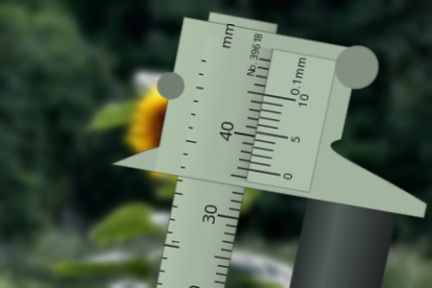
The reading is **36.0** mm
